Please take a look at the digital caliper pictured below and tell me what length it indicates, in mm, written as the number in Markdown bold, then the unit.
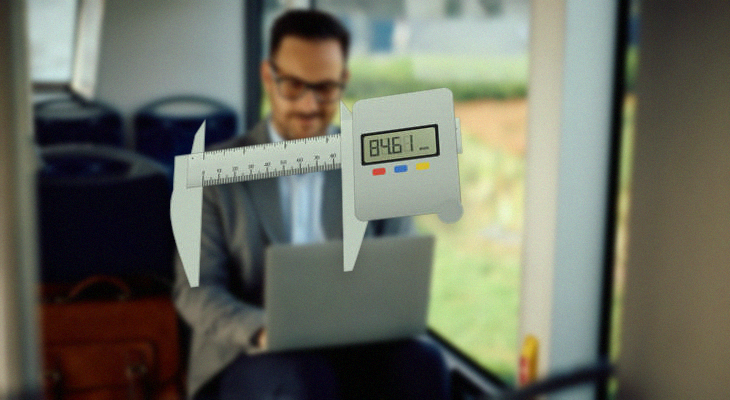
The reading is **84.61** mm
